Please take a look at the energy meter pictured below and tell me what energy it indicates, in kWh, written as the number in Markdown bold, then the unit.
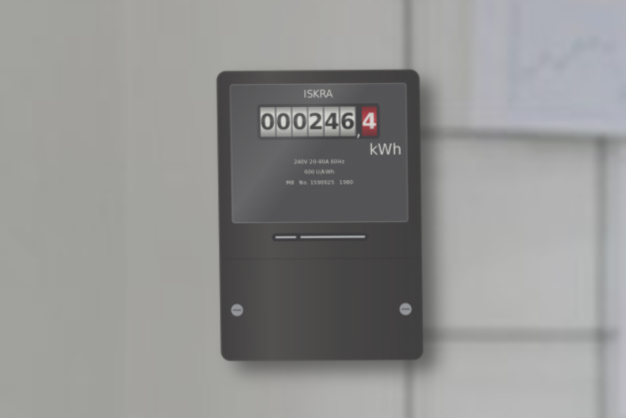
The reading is **246.4** kWh
